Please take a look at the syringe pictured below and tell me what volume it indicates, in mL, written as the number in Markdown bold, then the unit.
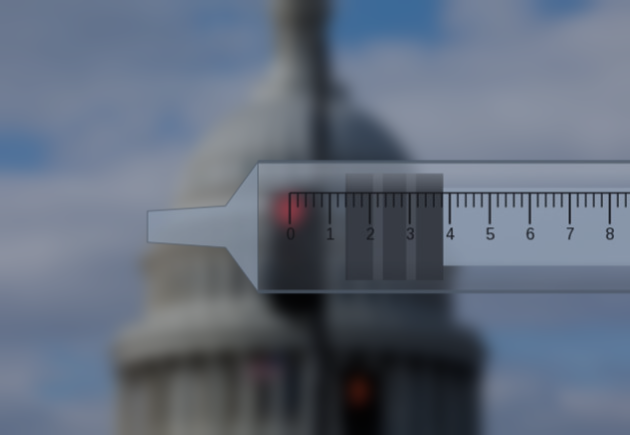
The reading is **1.4** mL
